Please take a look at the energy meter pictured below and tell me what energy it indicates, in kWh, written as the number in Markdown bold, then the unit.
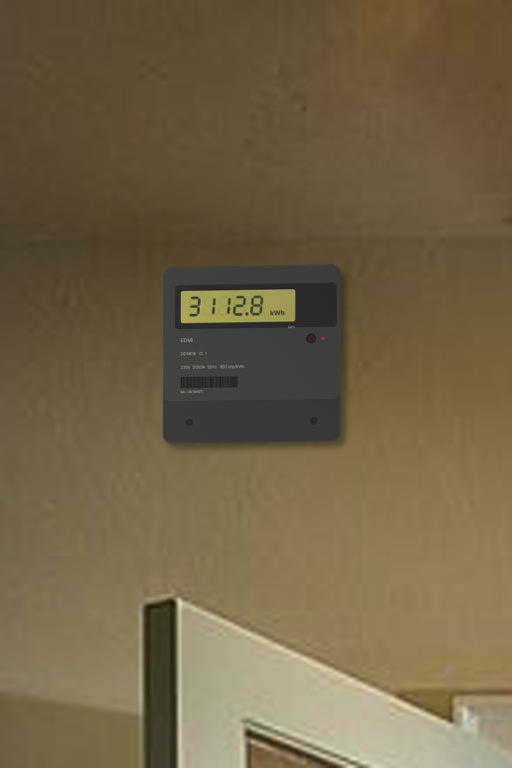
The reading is **3112.8** kWh
